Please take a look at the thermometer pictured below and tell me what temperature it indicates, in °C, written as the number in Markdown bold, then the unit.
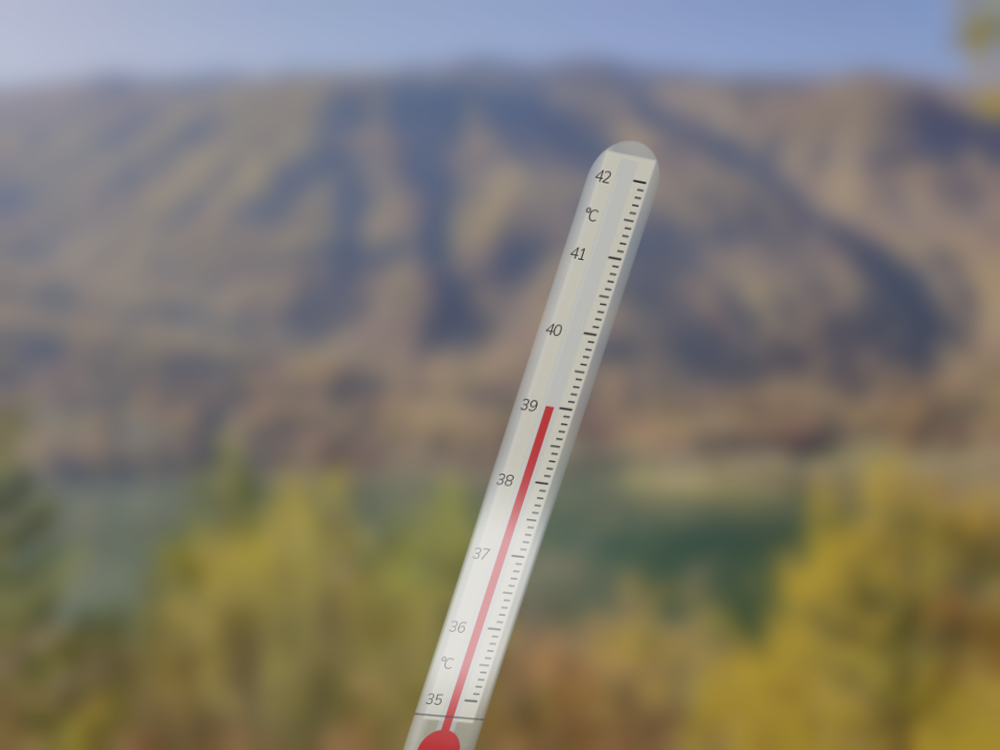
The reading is **39** °C
